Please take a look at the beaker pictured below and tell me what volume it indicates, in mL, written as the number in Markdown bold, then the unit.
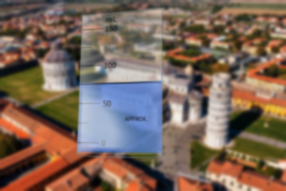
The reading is **75** mL
